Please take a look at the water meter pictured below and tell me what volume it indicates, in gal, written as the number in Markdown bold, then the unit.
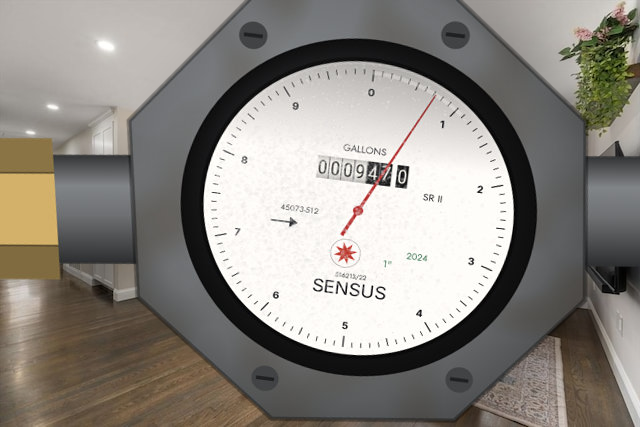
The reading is **9470.7** gal
